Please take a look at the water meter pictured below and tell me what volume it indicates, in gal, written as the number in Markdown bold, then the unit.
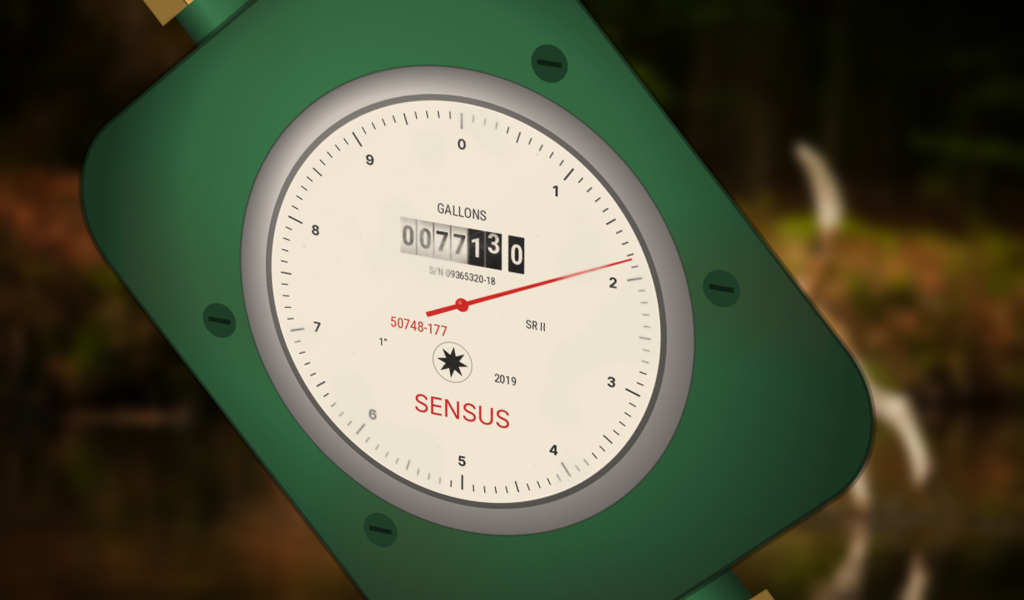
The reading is **77131.8** gal
